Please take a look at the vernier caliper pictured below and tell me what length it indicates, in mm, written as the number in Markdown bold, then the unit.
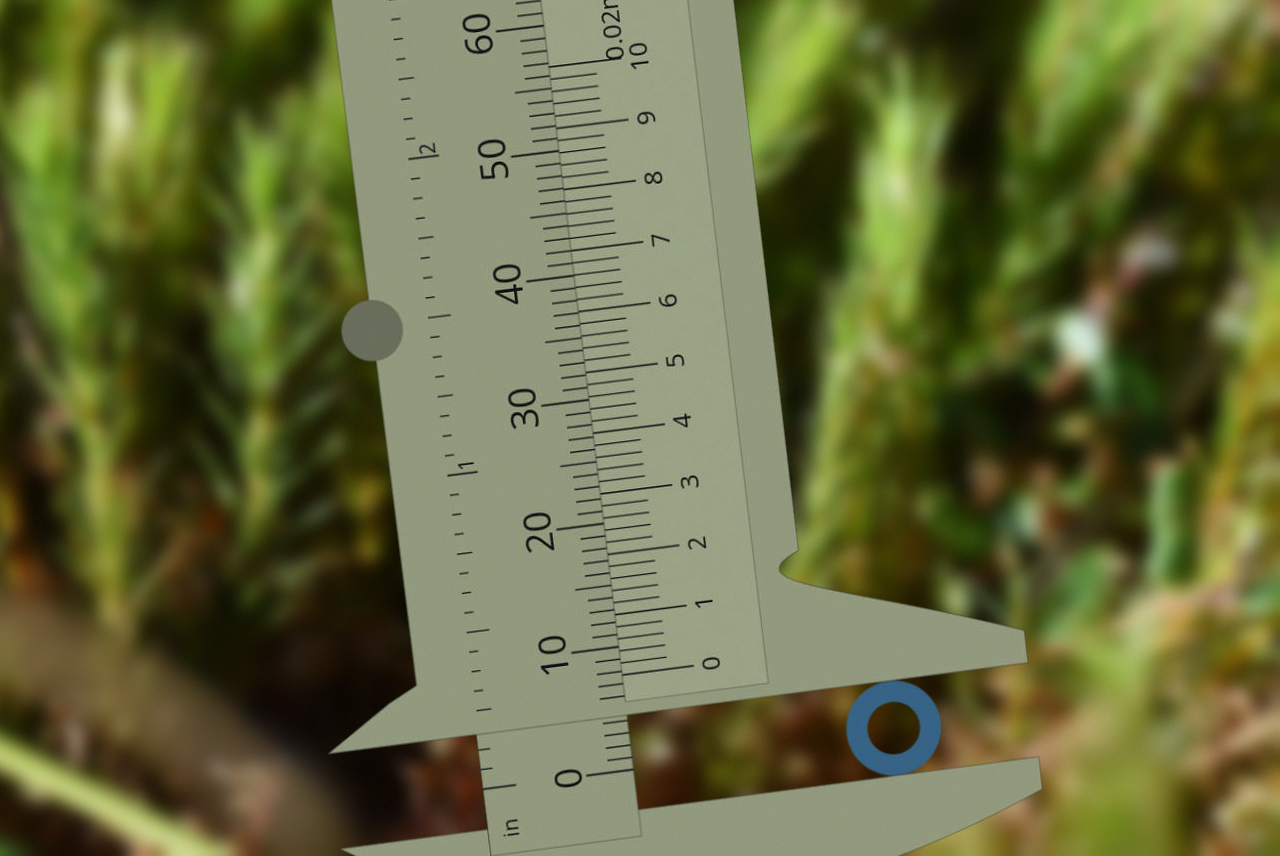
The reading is **7.7** mm
